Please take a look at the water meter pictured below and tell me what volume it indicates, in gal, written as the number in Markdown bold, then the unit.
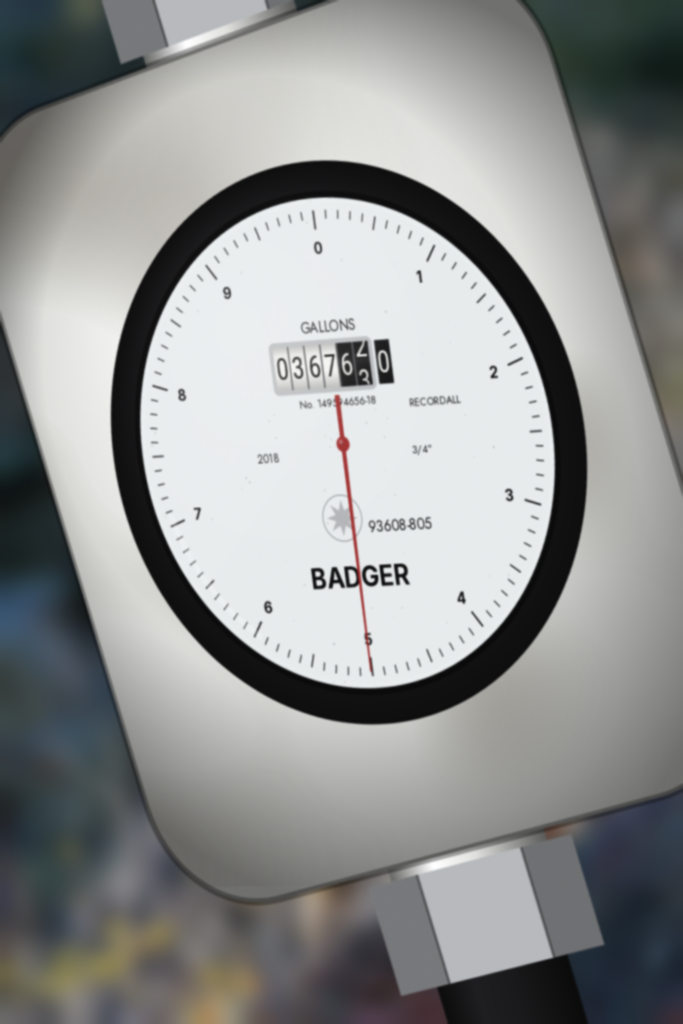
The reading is **367625.0** gal
